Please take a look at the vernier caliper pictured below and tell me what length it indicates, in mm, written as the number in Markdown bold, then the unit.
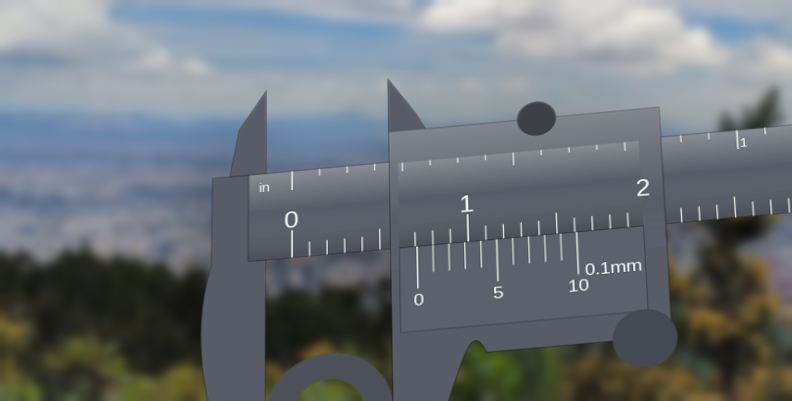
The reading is **7.1** mm
